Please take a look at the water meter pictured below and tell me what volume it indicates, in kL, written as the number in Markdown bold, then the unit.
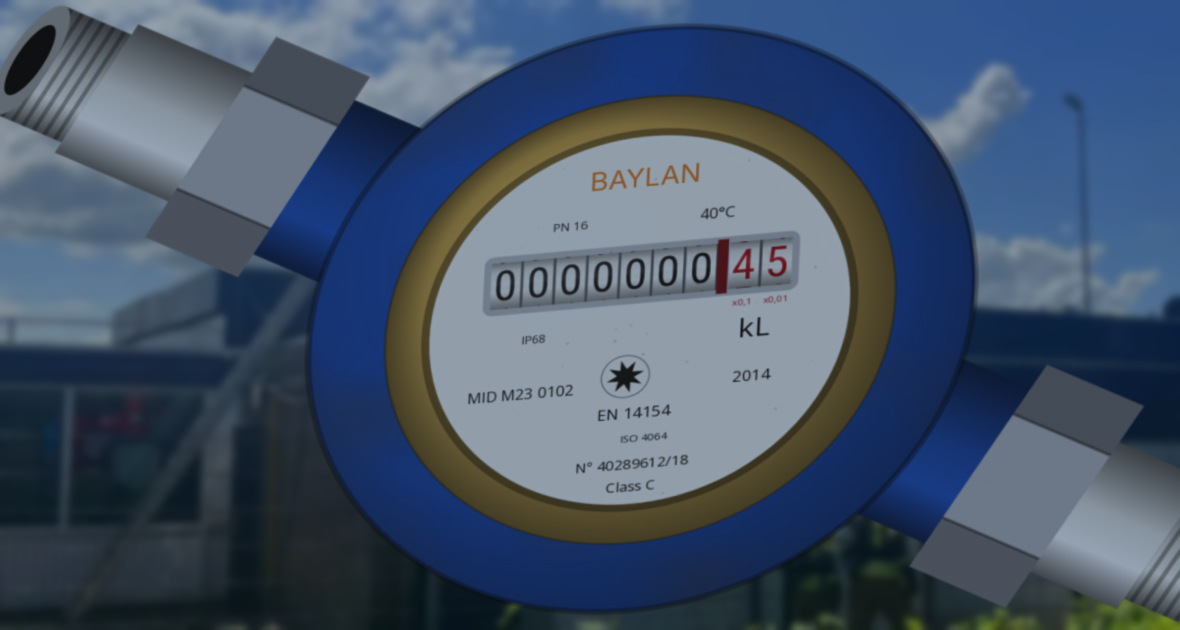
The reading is **0.45** kL
